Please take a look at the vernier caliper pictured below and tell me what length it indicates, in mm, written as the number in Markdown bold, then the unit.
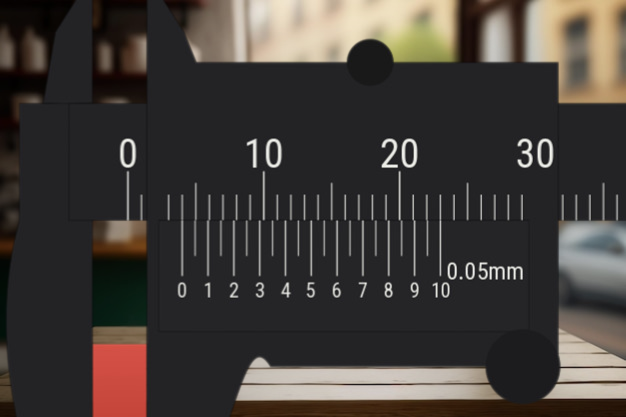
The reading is **4.0** mm
